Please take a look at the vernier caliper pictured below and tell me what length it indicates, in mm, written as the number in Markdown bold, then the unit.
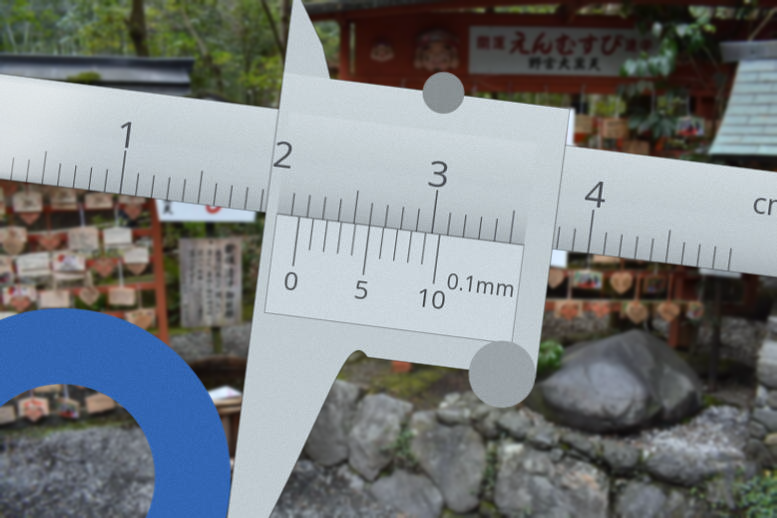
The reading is **21.5** mm
